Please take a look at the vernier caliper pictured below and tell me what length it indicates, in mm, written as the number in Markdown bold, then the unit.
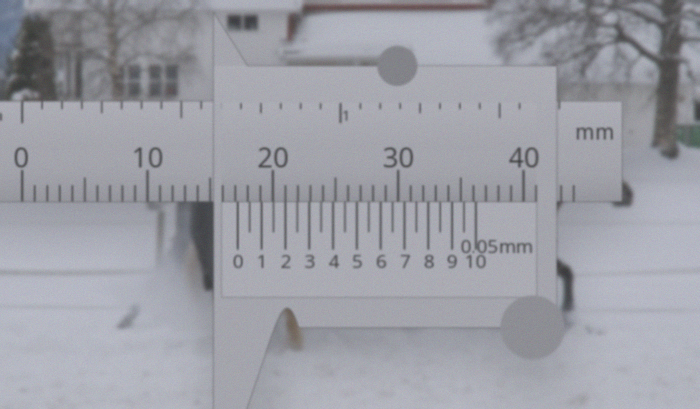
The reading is **17.2** mm
